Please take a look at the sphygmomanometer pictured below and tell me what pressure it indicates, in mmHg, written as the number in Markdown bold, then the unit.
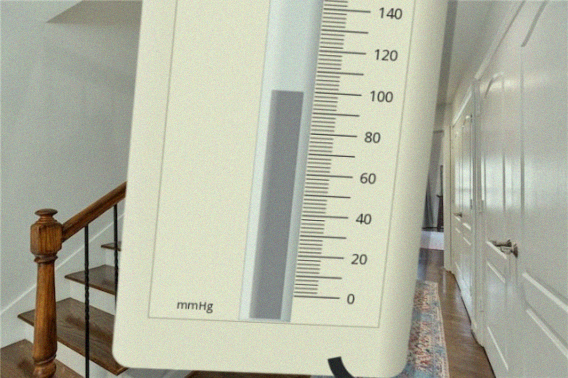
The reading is **100** mmHg
